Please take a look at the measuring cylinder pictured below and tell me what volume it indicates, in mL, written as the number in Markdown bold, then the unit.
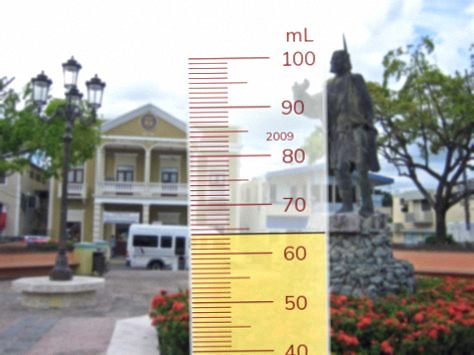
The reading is **64** mL
